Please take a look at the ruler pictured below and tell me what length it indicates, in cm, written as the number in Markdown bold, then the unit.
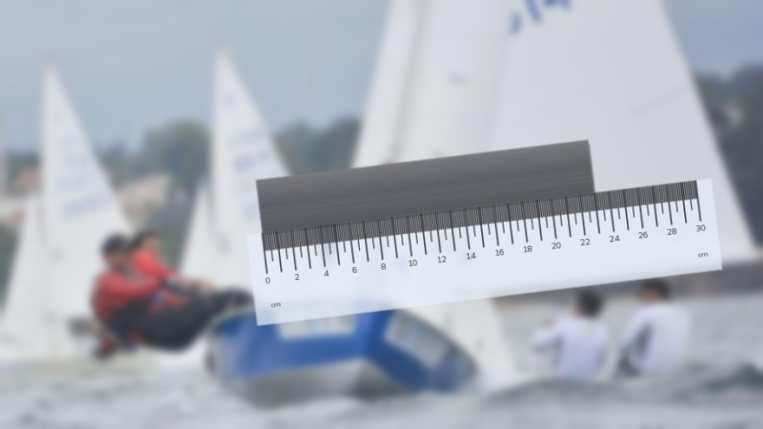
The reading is **23** cm
